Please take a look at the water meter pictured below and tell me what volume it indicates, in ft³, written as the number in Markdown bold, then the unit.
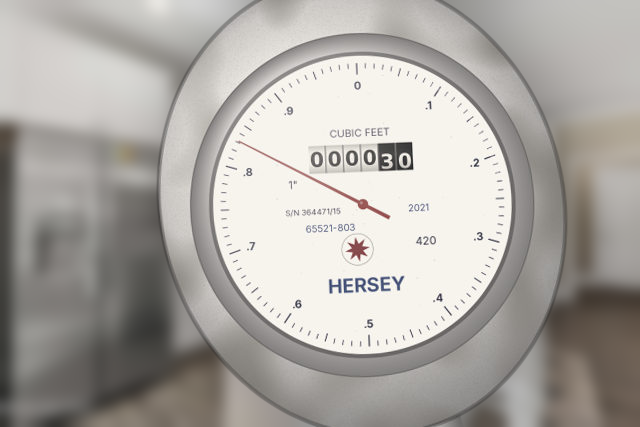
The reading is **29.83** ft³
